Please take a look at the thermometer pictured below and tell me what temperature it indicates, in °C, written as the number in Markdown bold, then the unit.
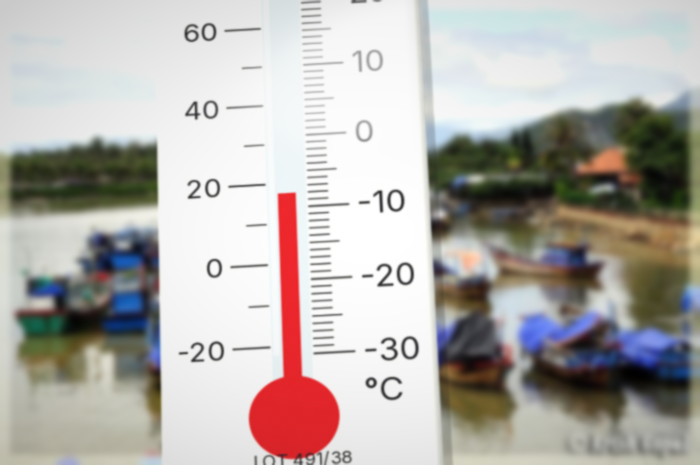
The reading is **-8** °C
